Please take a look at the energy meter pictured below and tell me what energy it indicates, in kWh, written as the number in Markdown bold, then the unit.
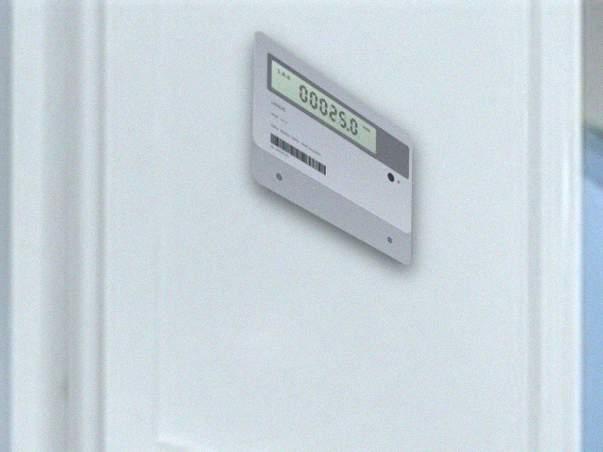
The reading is **25.0** kWh
